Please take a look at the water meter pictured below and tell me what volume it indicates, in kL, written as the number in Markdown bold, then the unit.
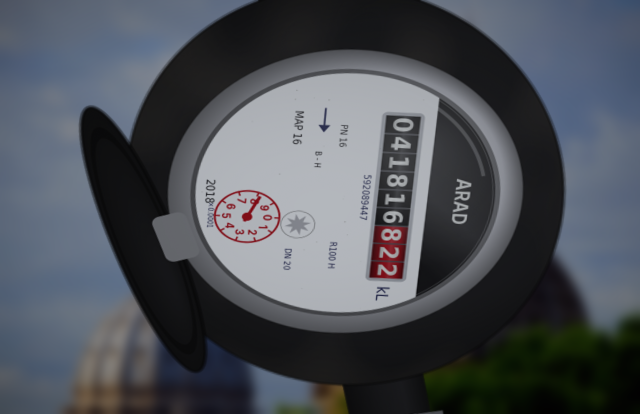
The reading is **41816.8228** kL
